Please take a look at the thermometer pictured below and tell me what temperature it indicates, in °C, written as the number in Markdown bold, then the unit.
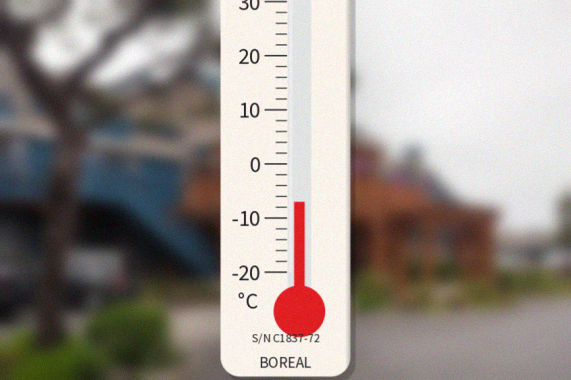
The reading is **-7** °C
